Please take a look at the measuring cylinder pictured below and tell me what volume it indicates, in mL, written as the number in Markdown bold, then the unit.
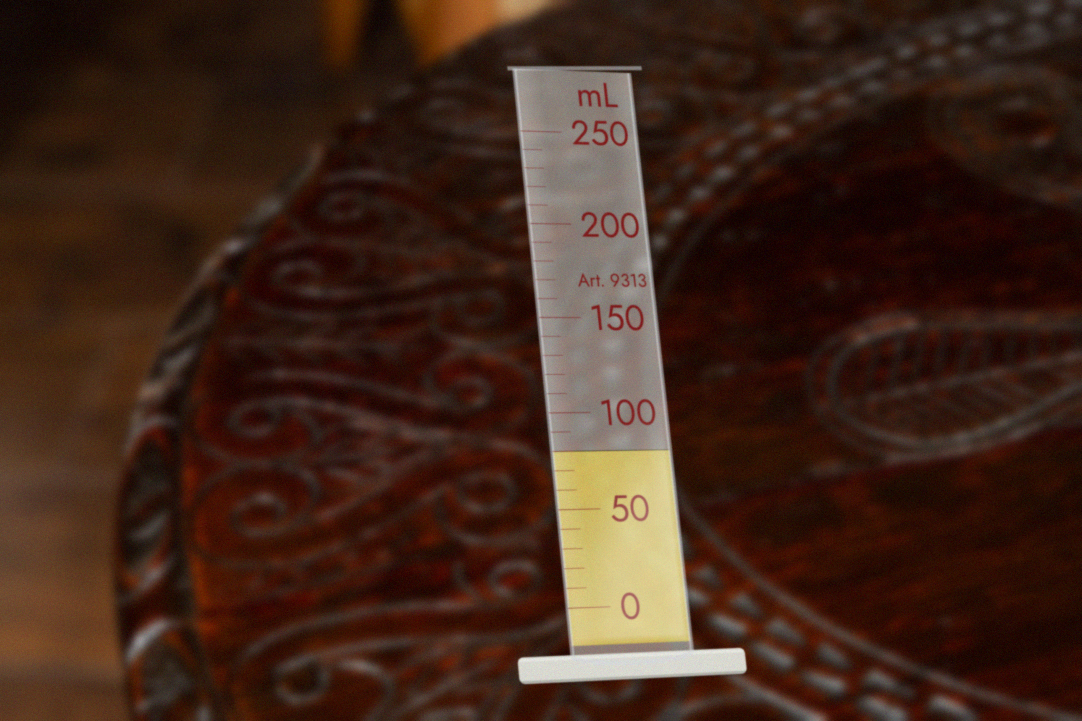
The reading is **80** mL
